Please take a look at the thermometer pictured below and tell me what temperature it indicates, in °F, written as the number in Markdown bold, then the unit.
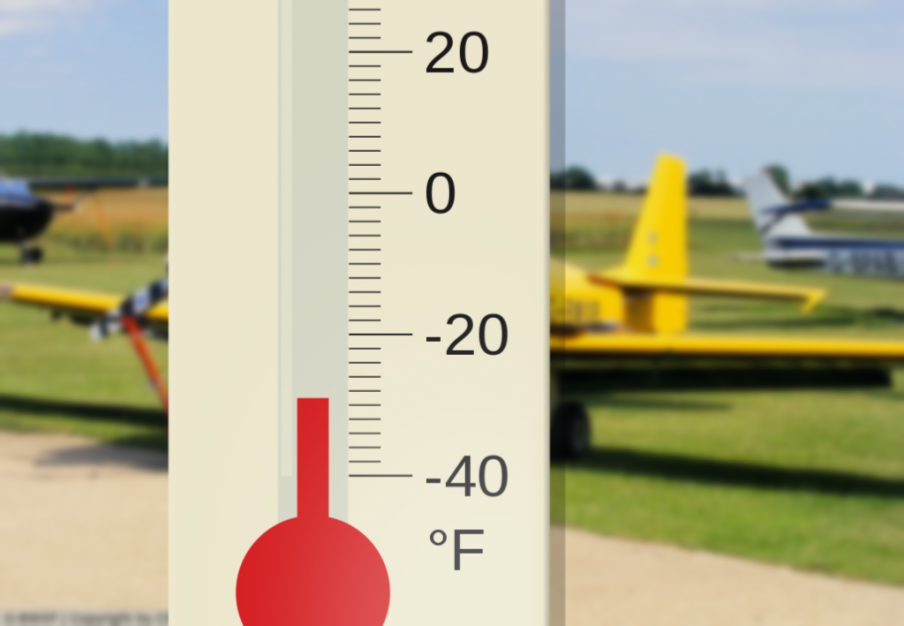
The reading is **-29** °F
